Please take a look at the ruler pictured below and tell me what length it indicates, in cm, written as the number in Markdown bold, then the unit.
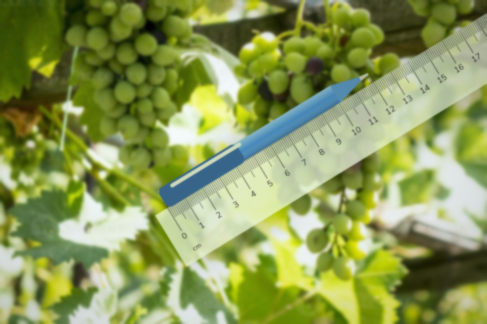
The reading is **12** cm
